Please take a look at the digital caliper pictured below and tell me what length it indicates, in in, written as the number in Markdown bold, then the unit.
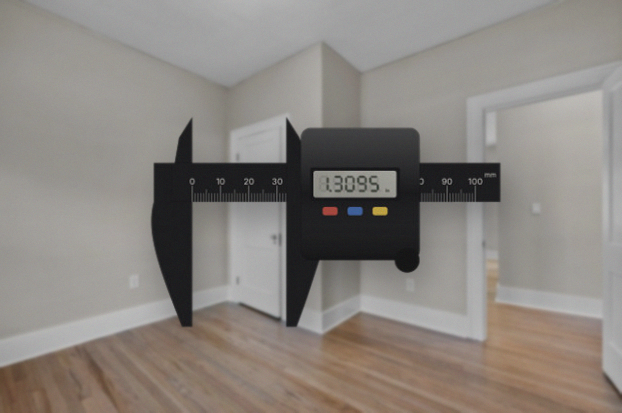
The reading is **1.3095** in
